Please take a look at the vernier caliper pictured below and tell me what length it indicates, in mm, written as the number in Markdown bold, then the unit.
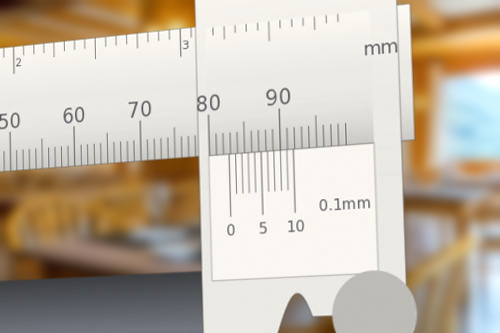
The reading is **82.8** mm
